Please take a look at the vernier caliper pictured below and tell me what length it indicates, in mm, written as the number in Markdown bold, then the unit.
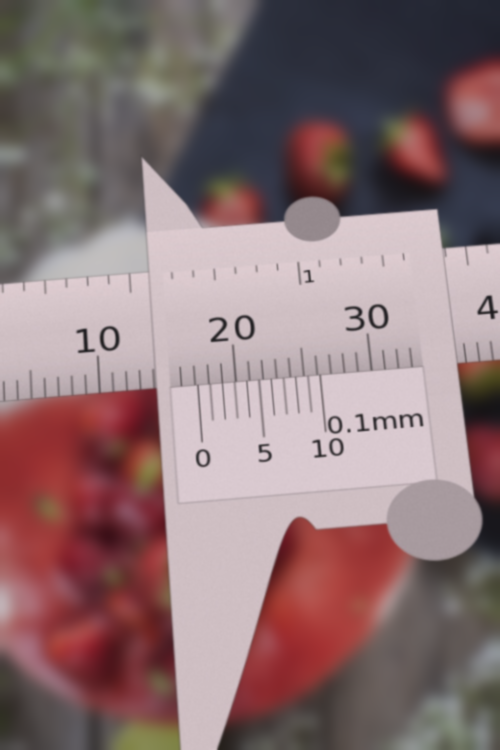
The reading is **17.2** mm
